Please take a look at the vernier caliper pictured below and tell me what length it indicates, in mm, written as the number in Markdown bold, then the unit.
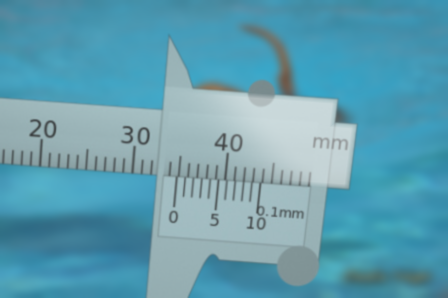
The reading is **34.8** mm
